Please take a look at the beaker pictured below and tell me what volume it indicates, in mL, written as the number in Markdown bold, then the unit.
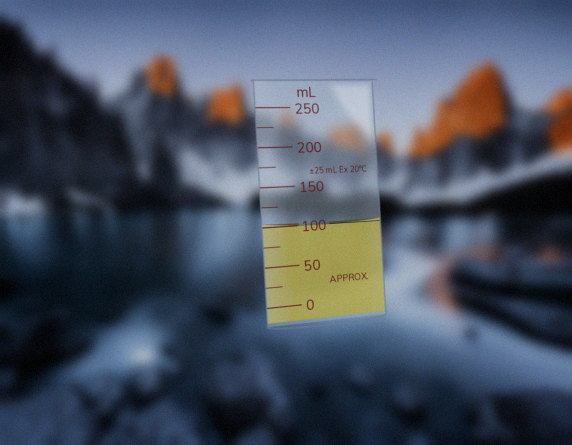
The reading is **100** mL
